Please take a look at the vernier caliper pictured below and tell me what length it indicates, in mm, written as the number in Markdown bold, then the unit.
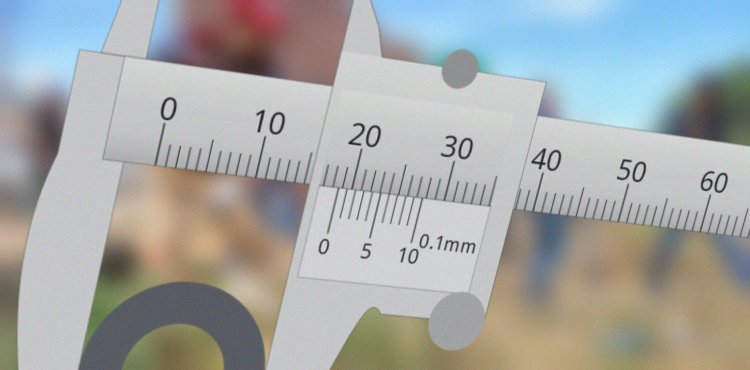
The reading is **18.6** mm
